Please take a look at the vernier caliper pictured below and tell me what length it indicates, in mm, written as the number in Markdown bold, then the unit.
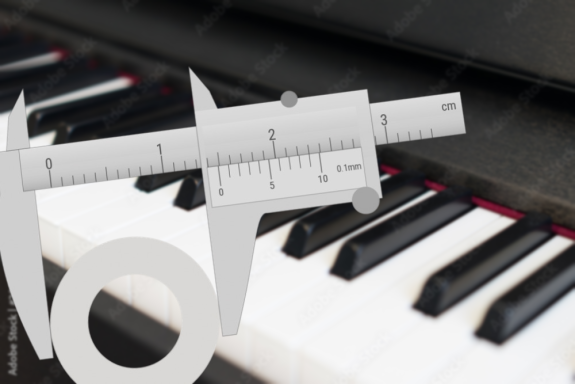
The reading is **14.9** mm
